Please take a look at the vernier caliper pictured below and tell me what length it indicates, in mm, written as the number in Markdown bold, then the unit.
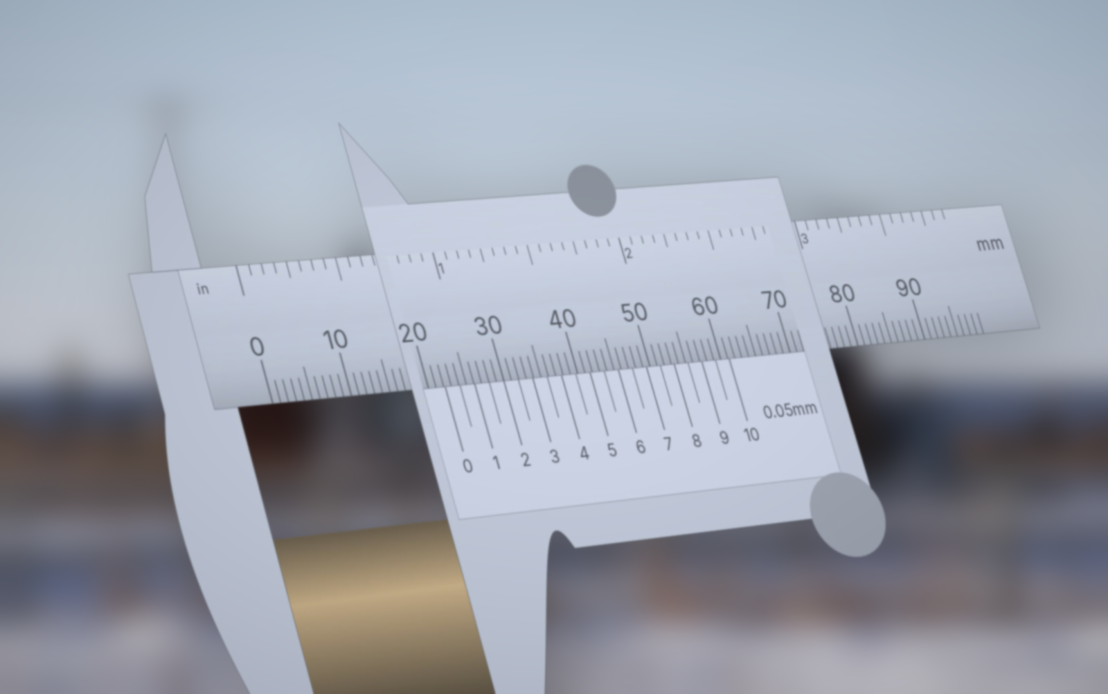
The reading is **22.2** mm
